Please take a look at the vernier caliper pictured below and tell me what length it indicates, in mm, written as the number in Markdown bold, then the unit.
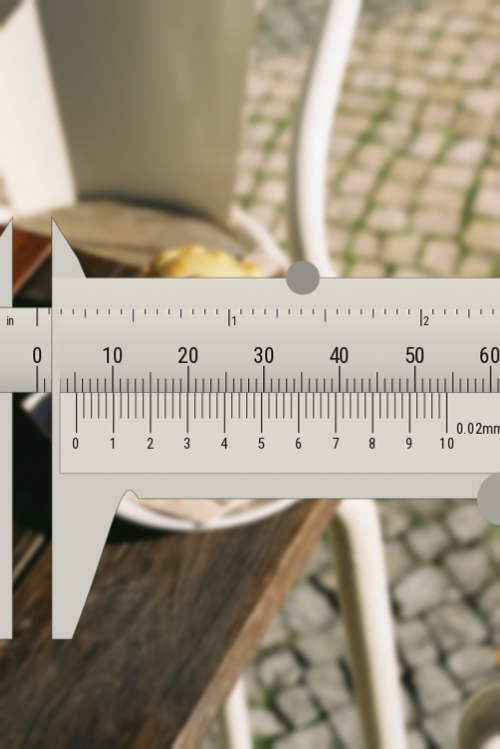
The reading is **5.2** mm
